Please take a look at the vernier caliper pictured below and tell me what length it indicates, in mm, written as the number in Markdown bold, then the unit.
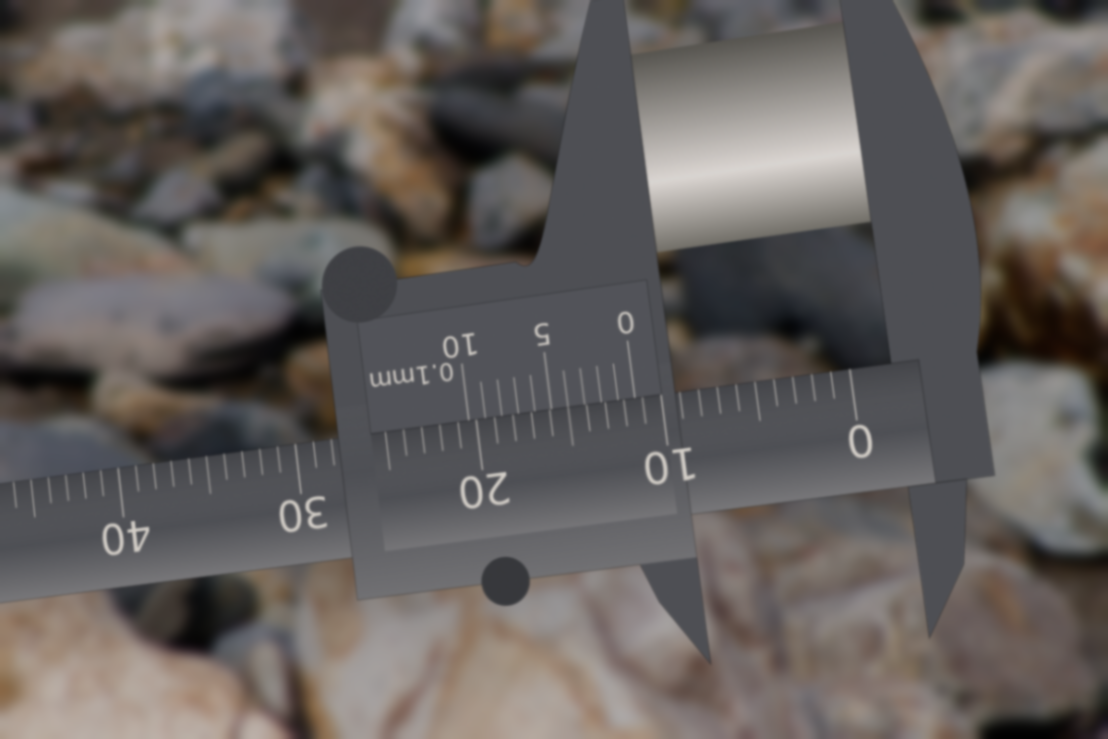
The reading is **11.4** mm
